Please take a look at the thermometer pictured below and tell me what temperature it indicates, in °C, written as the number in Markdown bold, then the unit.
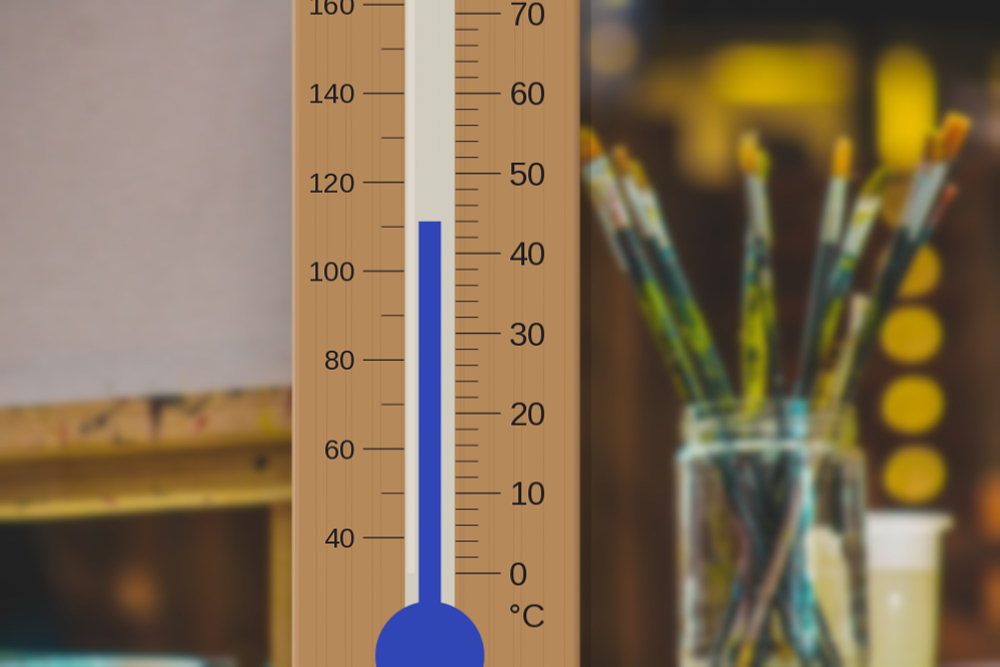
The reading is **44** °C
